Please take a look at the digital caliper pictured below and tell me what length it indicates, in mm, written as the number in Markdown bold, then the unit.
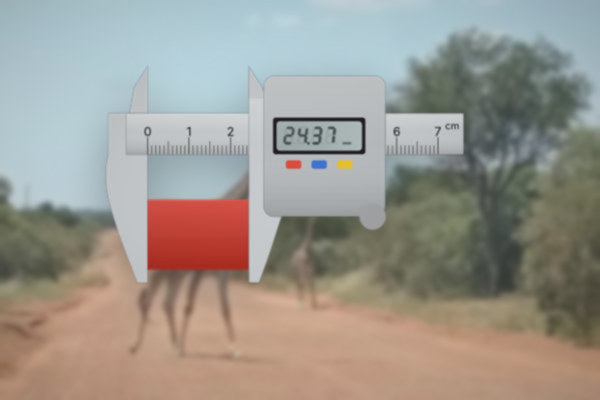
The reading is **24.37** mm
